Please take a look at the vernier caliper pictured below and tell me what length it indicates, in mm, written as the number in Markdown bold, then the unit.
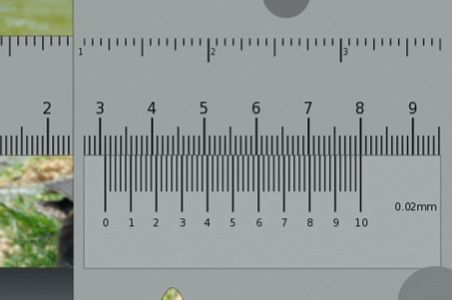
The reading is **31.0** mm
